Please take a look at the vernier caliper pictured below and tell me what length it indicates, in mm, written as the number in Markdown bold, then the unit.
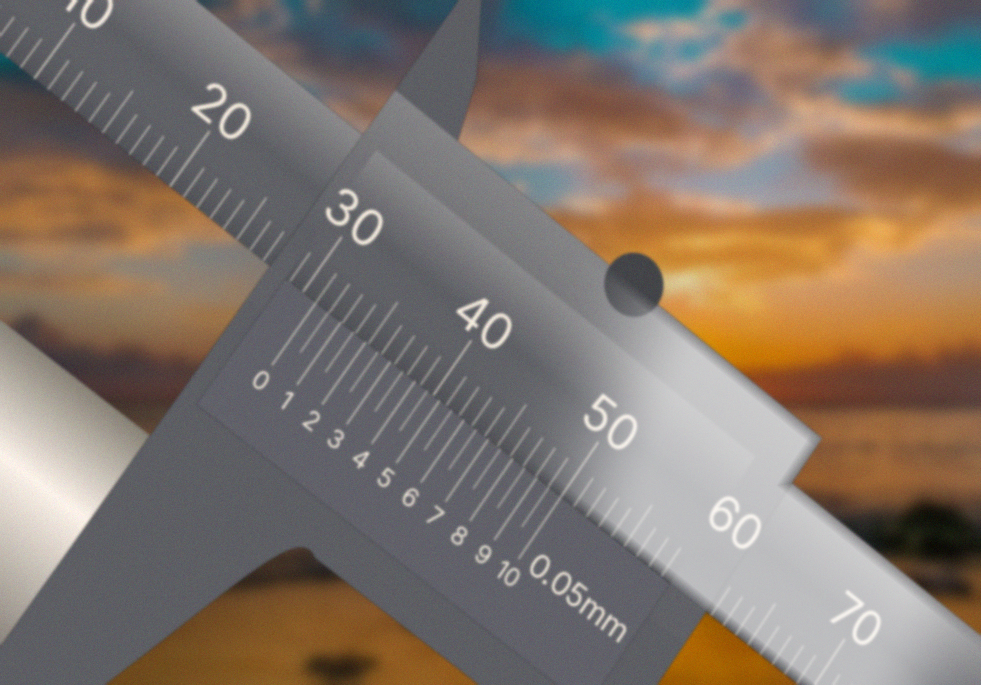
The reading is **31.0** mm
